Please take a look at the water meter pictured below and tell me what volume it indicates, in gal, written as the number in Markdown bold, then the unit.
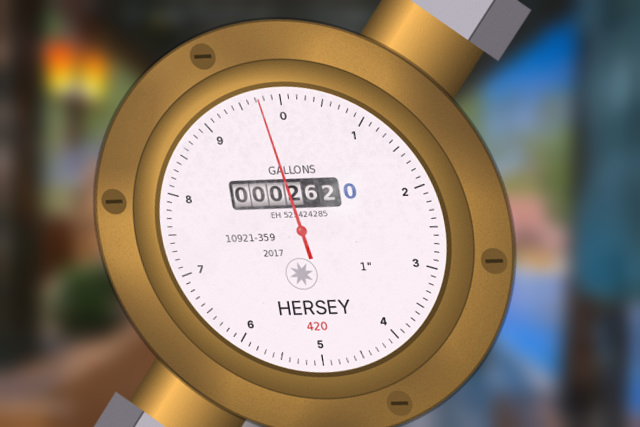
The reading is **2619.7** gal
